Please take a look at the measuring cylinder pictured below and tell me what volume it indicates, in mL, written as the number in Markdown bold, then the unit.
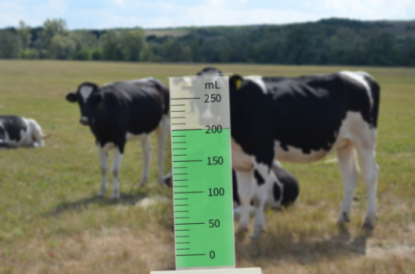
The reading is **200** mL
